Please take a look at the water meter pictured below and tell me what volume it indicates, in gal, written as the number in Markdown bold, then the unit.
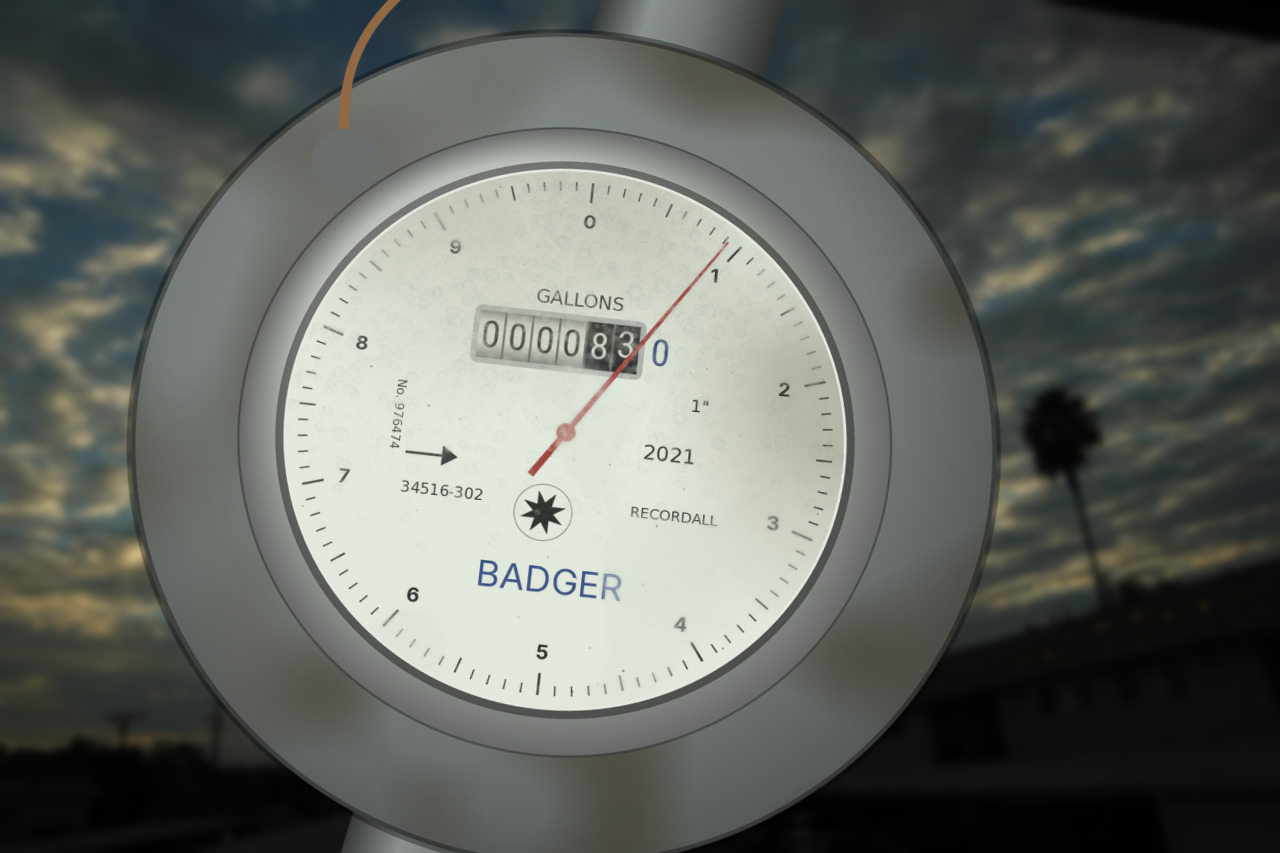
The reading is **830.9** gal
